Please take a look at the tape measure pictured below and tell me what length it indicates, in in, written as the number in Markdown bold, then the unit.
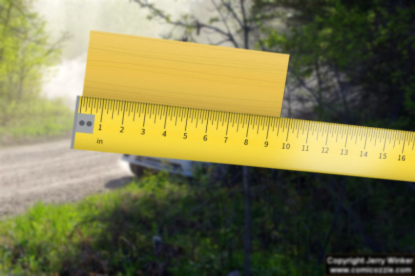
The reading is **9.5** in
